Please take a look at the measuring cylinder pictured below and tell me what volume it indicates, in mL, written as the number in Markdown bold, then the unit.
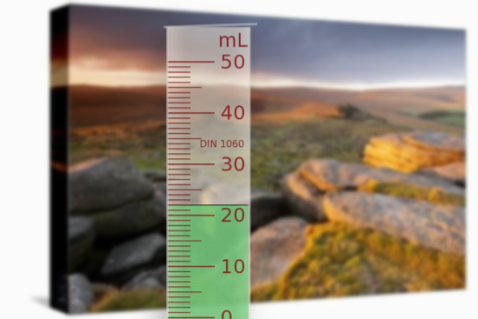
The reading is **22** mL
